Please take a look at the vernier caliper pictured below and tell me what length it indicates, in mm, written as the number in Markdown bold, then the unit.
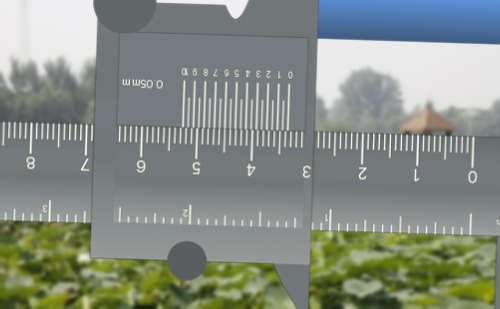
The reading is **33.6** mm
